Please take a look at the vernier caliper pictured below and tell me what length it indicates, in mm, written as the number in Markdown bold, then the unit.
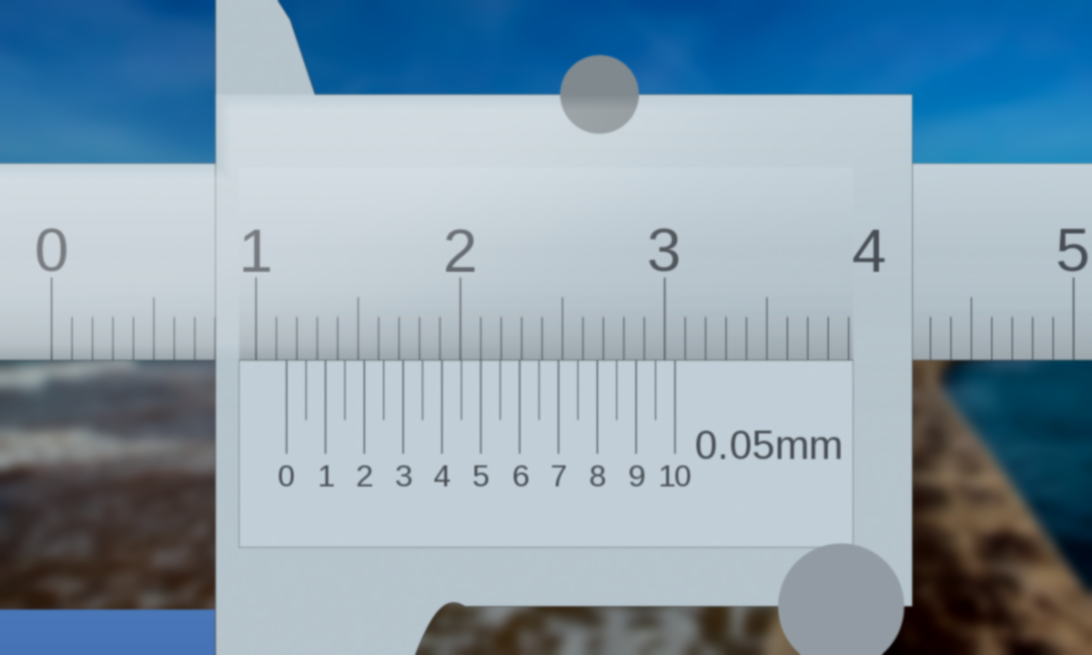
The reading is **11.5** mm
